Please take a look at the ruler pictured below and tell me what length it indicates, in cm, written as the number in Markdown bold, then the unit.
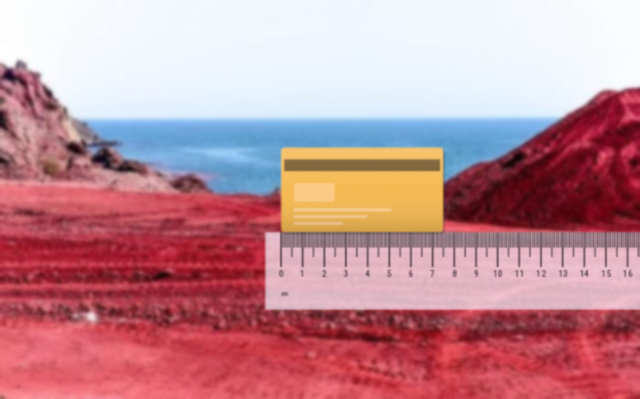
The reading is **7.5** cm
